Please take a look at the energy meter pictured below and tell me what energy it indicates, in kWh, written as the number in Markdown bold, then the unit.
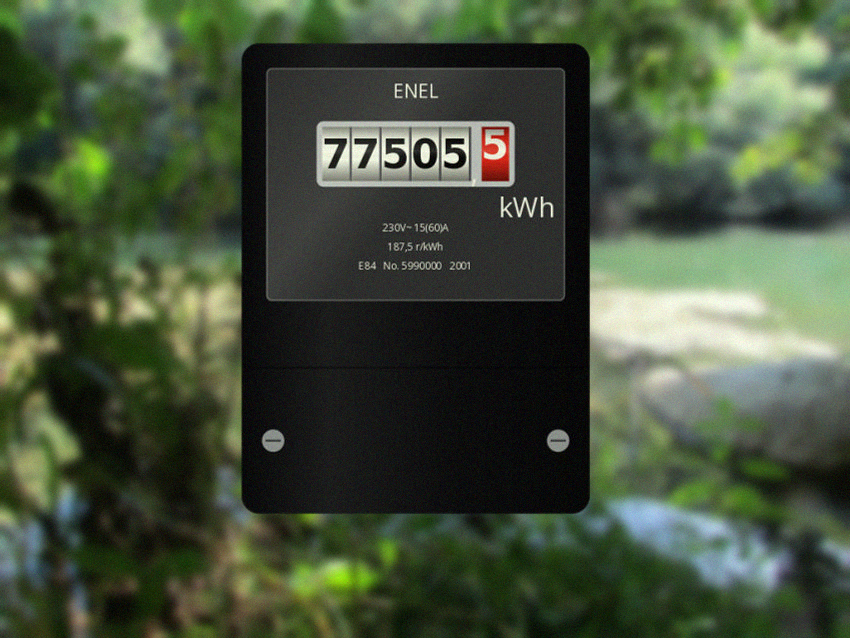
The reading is **77505.5** kWh
